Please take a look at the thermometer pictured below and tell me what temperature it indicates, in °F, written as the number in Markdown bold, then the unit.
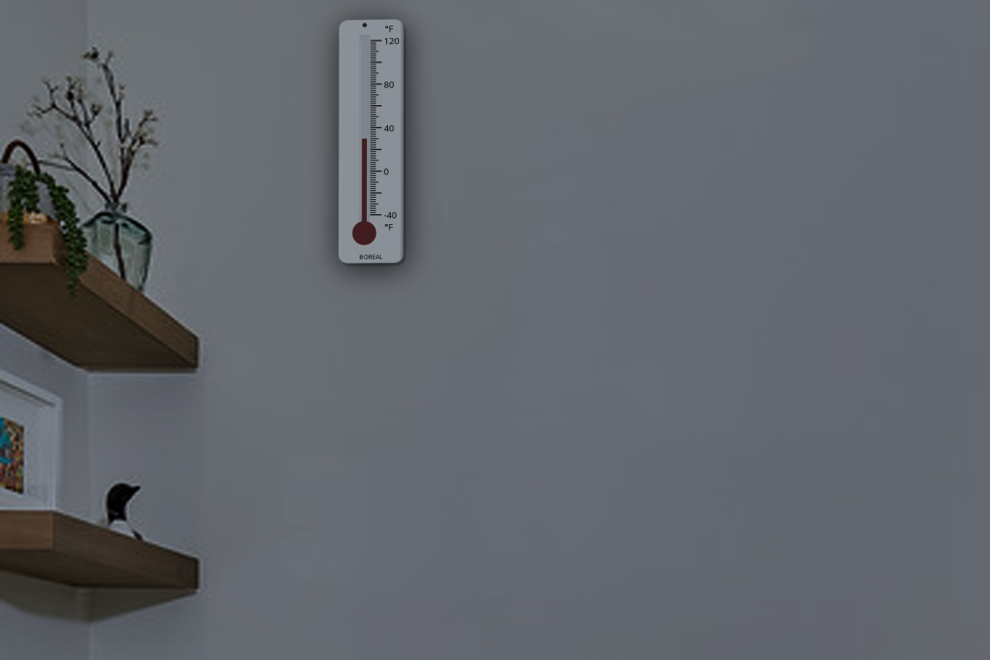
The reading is **30** °F
